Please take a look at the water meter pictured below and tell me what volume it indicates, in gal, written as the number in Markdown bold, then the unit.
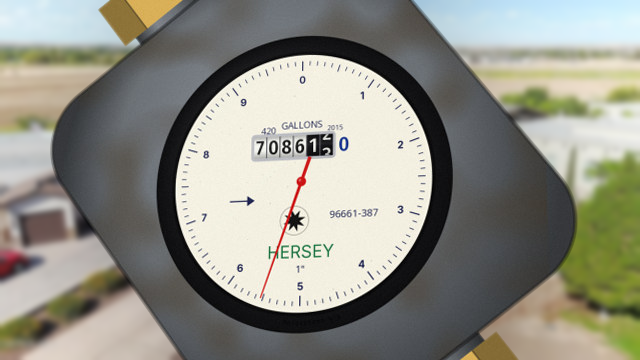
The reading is **7086125.5** gal
